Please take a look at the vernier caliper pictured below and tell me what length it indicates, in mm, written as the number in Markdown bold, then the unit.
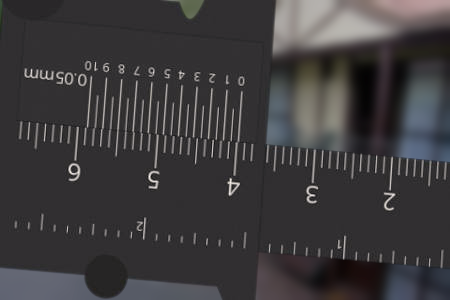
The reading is **39.8** mm
